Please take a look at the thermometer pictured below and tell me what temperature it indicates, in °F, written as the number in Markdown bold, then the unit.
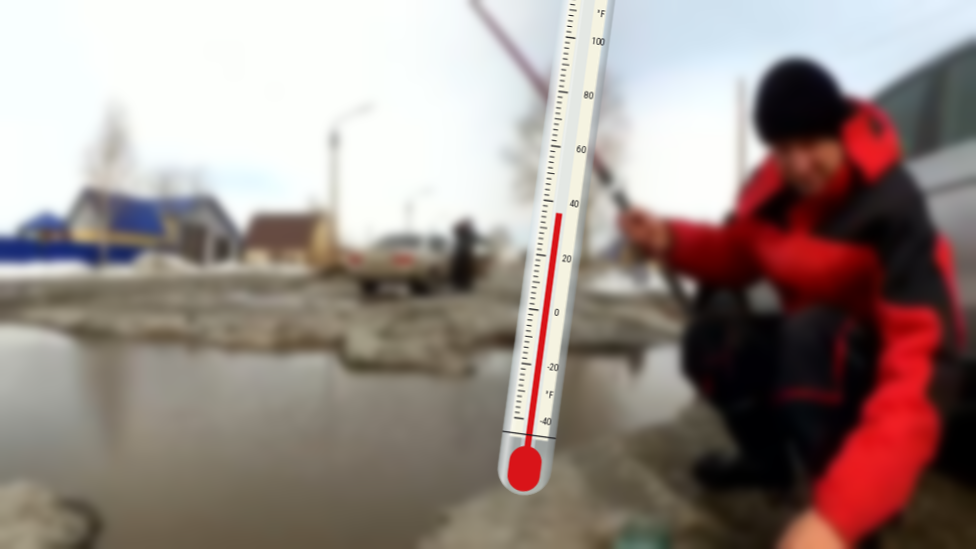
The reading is **36** °F
